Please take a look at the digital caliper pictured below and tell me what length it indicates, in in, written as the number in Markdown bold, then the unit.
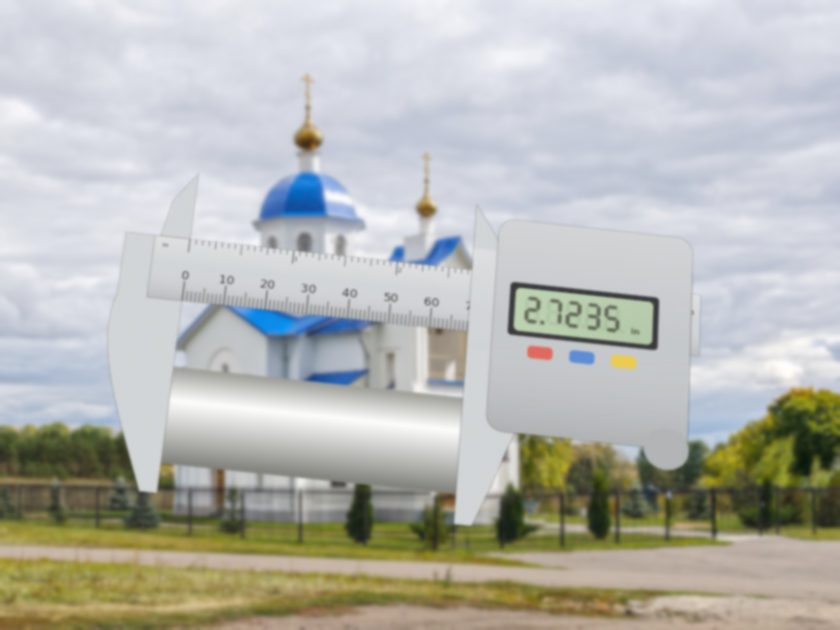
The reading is **2.7235** in
